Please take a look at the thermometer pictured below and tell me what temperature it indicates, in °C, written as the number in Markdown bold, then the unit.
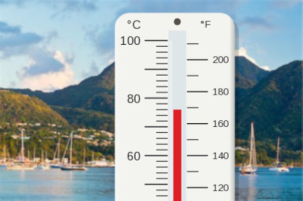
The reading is **76** °C
